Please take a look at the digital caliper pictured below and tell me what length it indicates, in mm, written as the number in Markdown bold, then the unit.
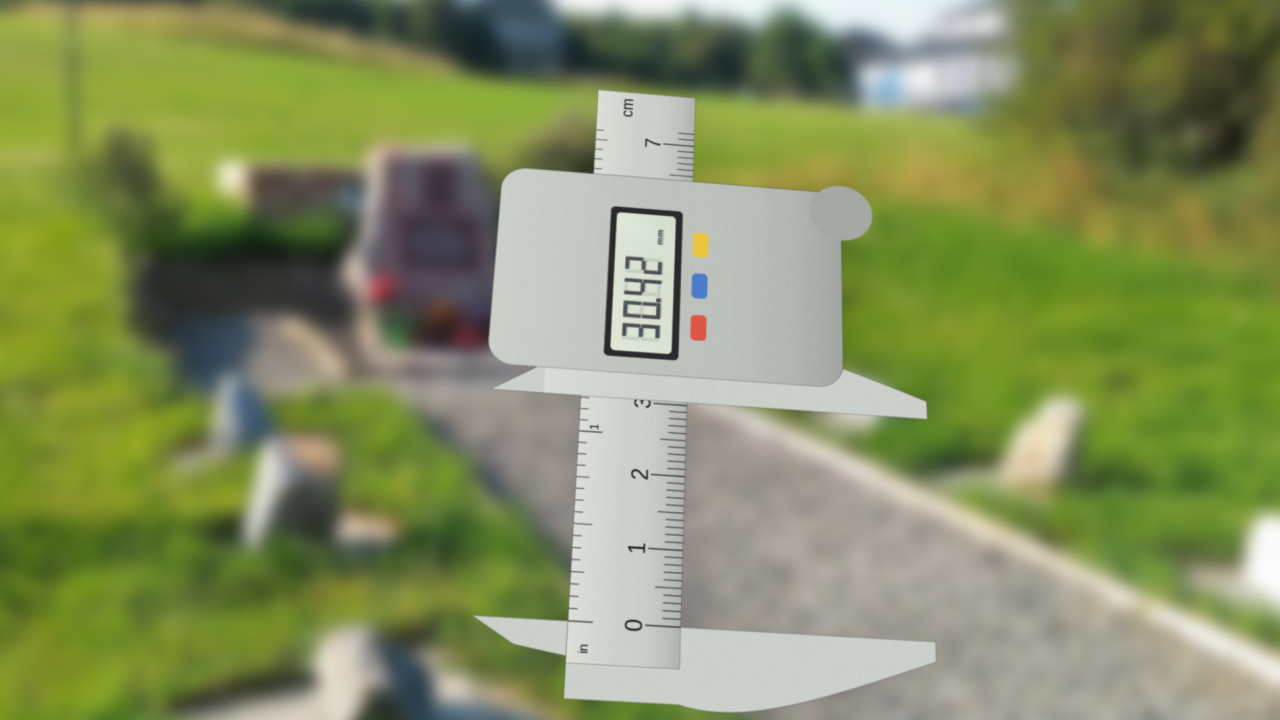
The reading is **30.42** mm
